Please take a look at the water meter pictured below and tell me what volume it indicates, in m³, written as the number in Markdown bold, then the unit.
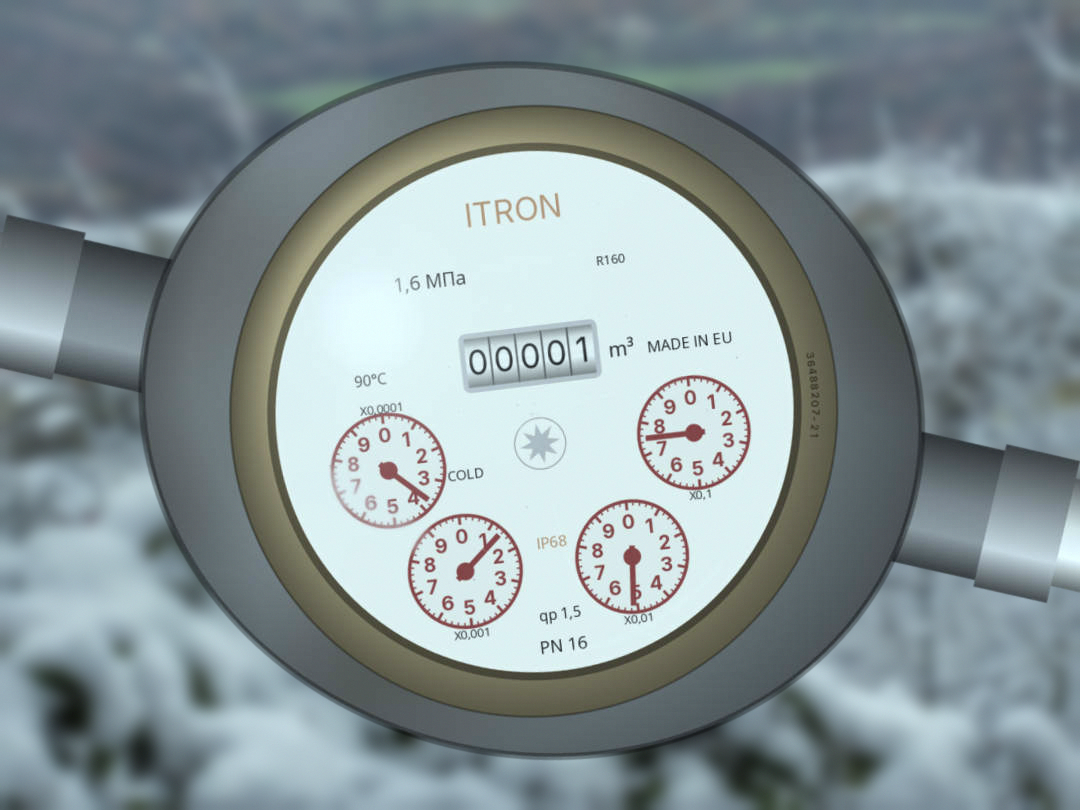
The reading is **1.7513** m³
